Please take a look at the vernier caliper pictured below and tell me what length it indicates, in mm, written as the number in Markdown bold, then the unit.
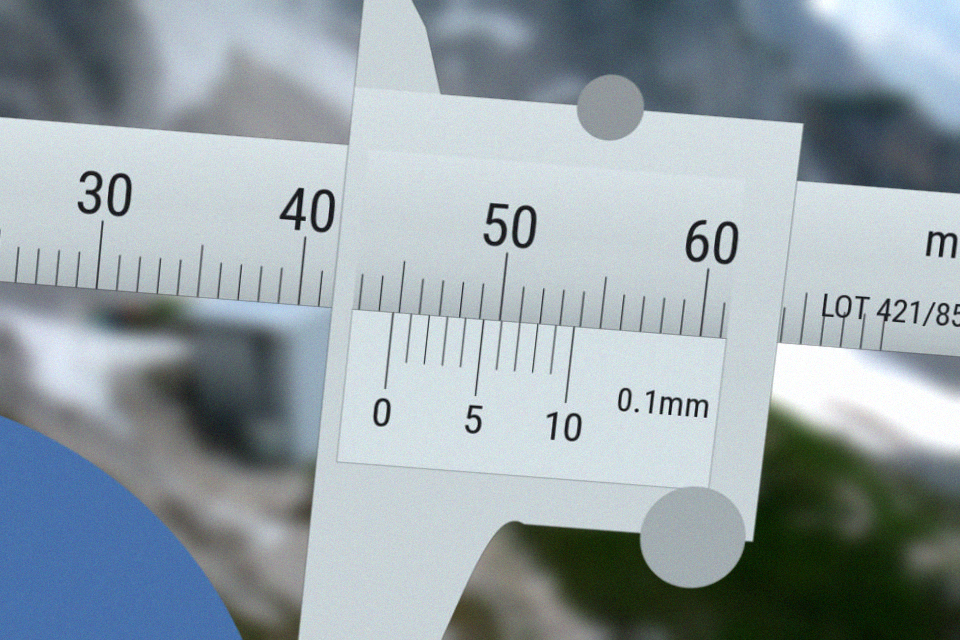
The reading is **44.7** mm
